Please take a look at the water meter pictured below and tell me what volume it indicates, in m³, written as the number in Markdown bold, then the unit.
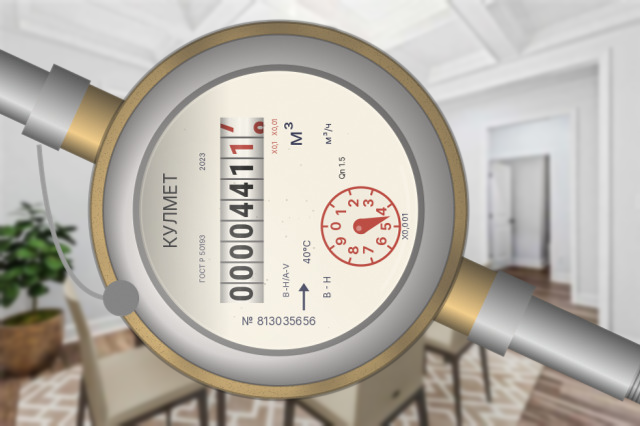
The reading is **441.174** m³
